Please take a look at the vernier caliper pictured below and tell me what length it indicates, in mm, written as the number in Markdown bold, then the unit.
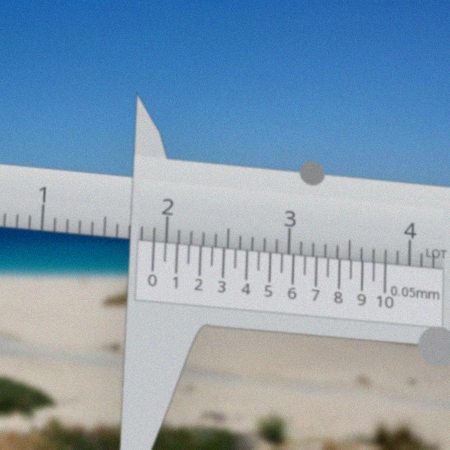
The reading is **19.0** mm
